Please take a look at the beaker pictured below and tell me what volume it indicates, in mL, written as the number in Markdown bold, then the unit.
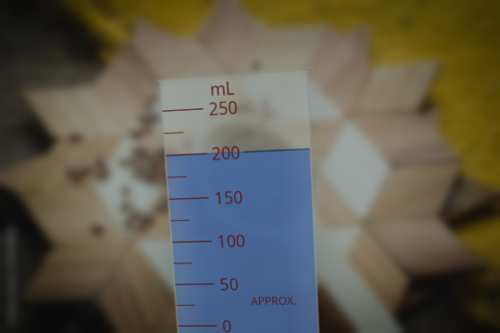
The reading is **200** mL
